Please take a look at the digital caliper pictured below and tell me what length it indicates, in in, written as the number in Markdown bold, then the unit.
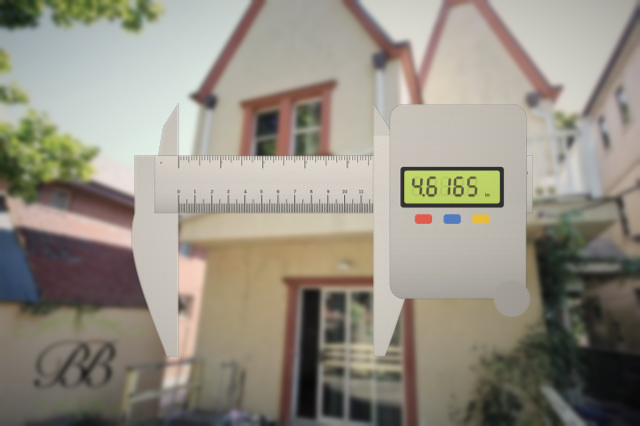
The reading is **4.6165** in
